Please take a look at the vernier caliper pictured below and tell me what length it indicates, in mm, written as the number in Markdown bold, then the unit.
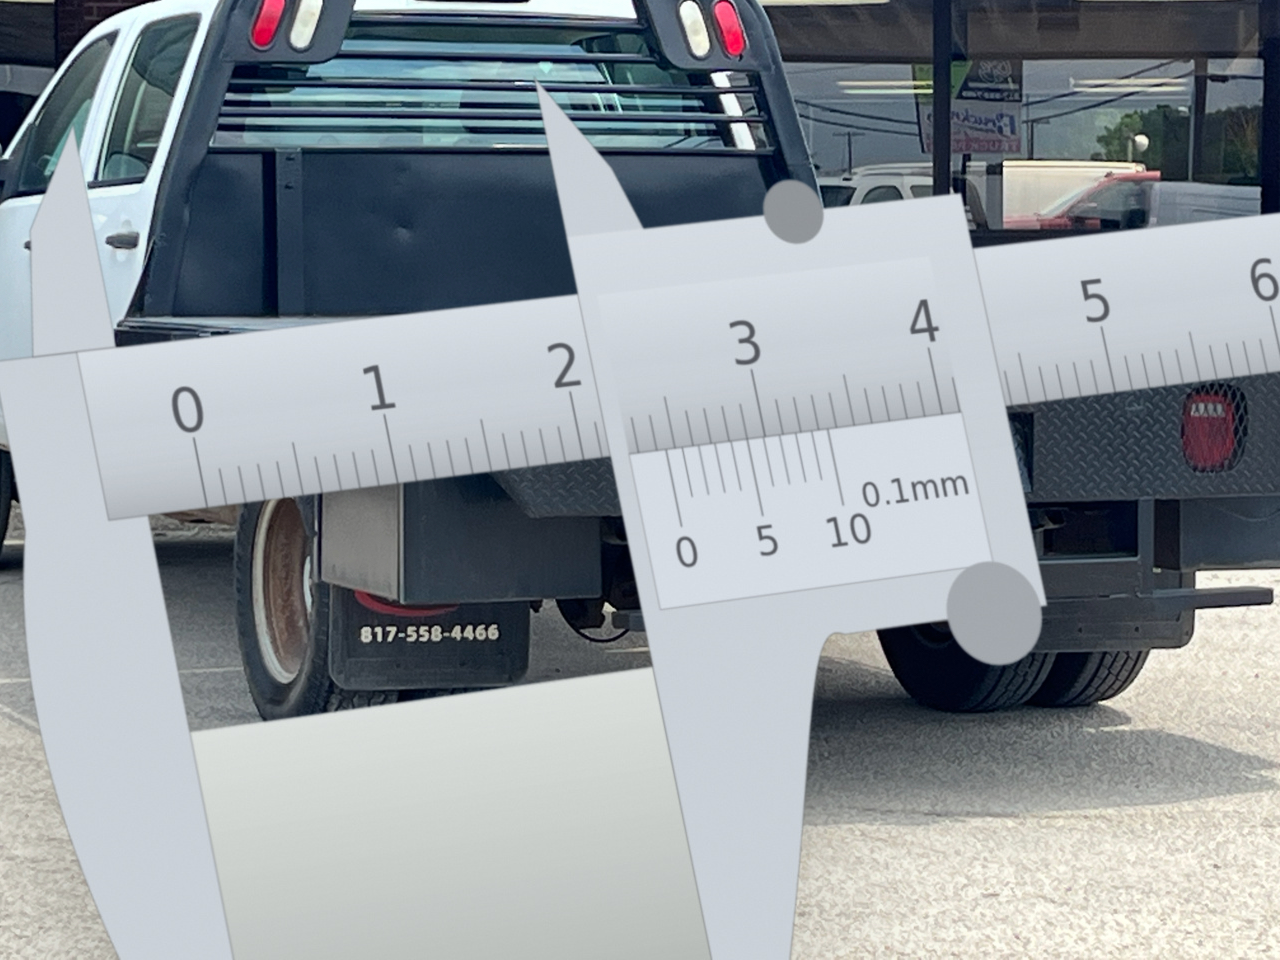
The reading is **24.5** mm
